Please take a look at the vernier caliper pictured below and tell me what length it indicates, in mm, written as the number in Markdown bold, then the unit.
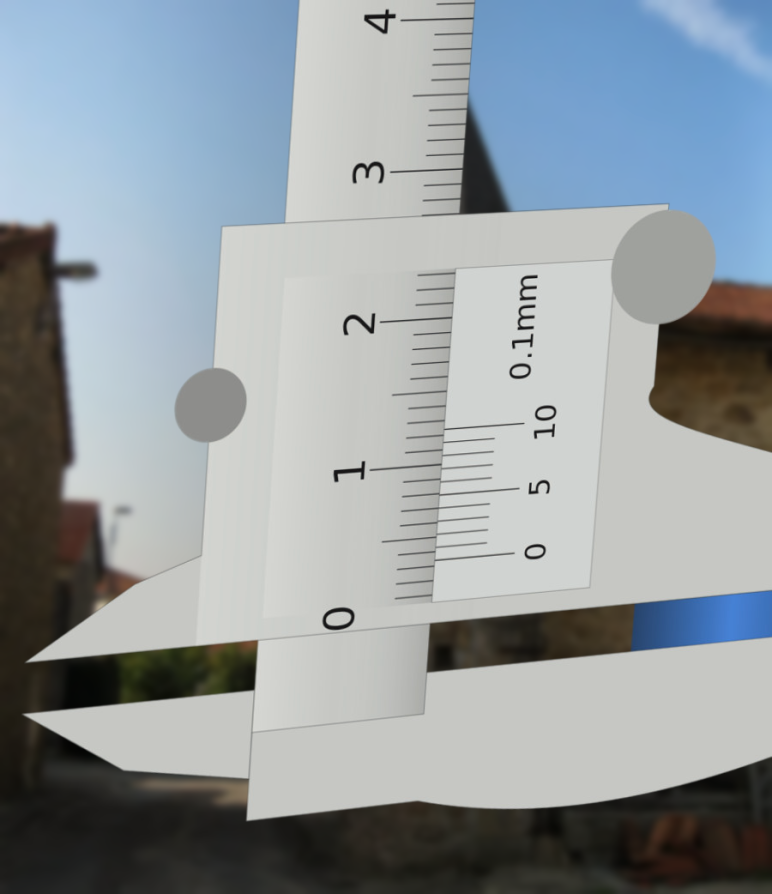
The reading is **3.4** mm
